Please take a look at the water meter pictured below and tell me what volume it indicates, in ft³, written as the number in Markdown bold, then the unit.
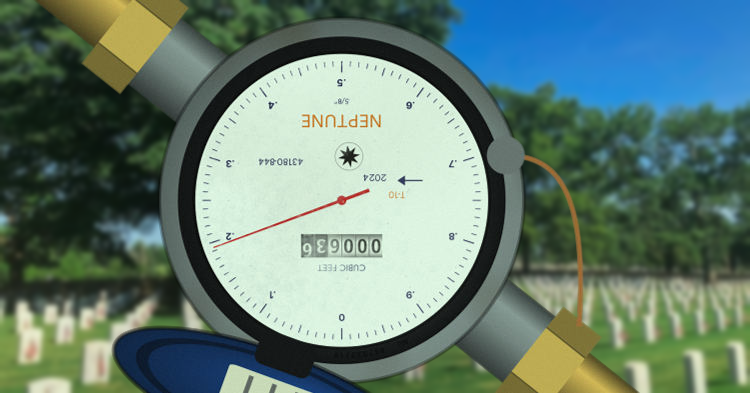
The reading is **636.19** ft³
